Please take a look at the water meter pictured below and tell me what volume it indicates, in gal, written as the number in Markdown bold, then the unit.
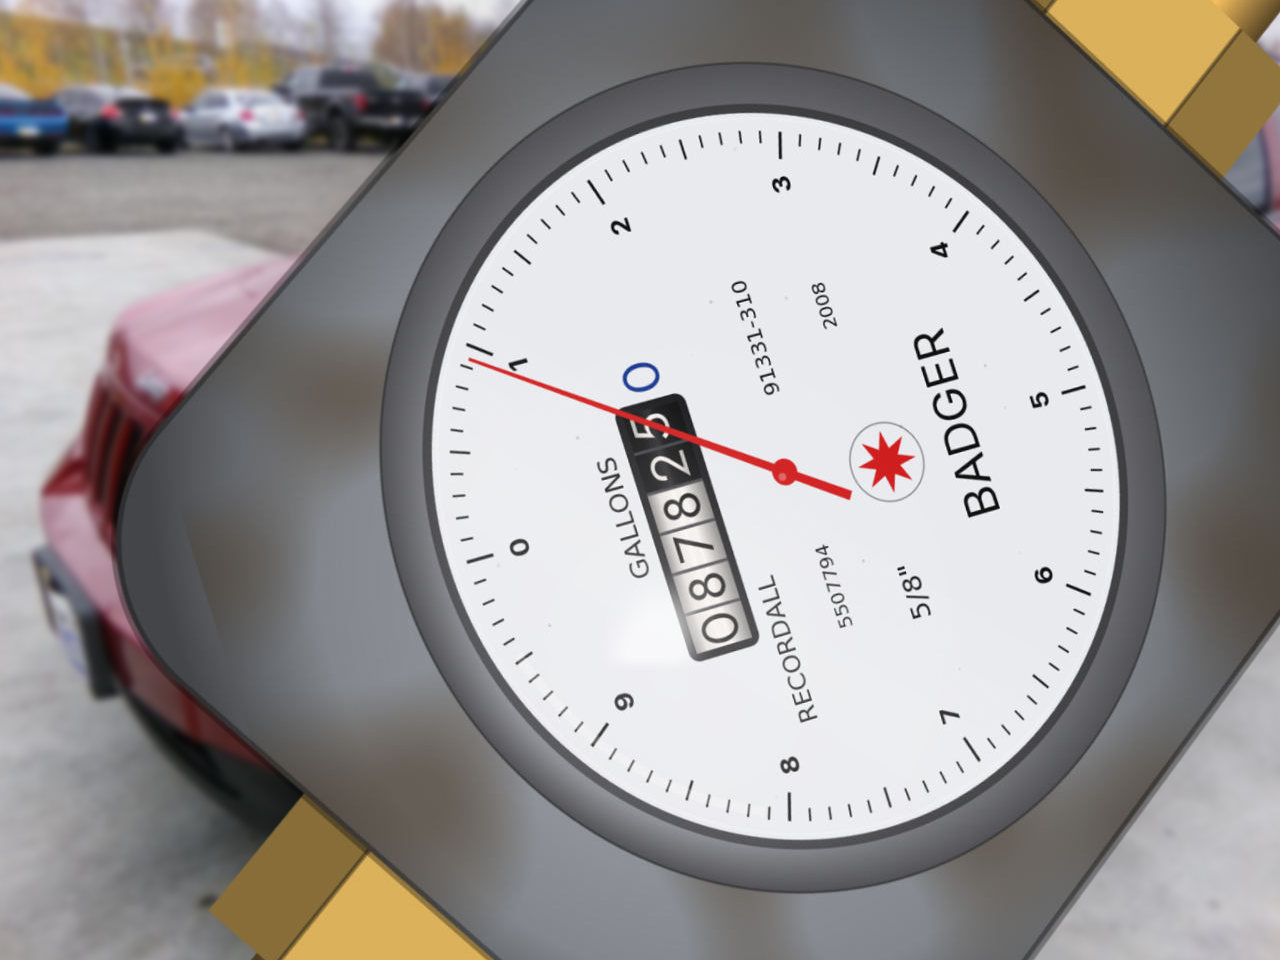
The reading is **878250.9** gal
